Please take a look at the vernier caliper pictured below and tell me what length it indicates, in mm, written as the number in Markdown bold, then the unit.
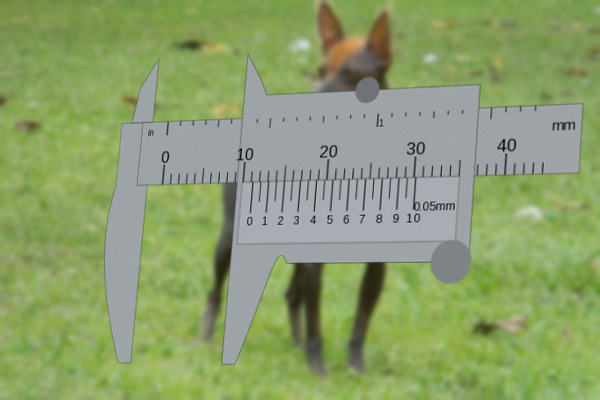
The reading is **11.2** mm
